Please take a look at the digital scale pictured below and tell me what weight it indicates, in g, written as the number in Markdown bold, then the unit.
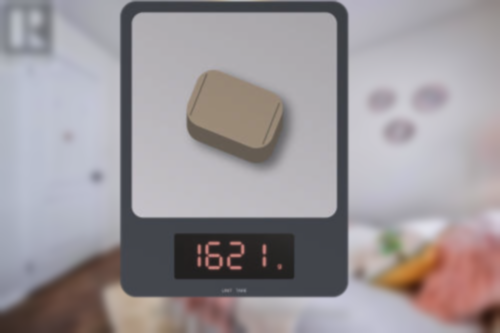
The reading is **1621** g
